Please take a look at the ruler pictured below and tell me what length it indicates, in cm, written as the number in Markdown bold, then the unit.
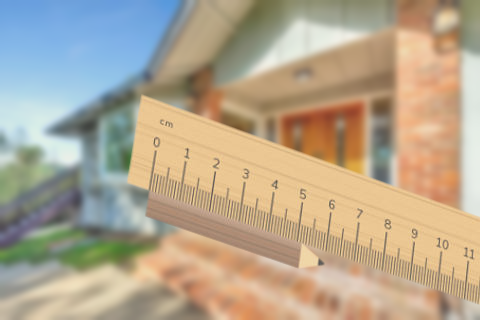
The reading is **6** cm
